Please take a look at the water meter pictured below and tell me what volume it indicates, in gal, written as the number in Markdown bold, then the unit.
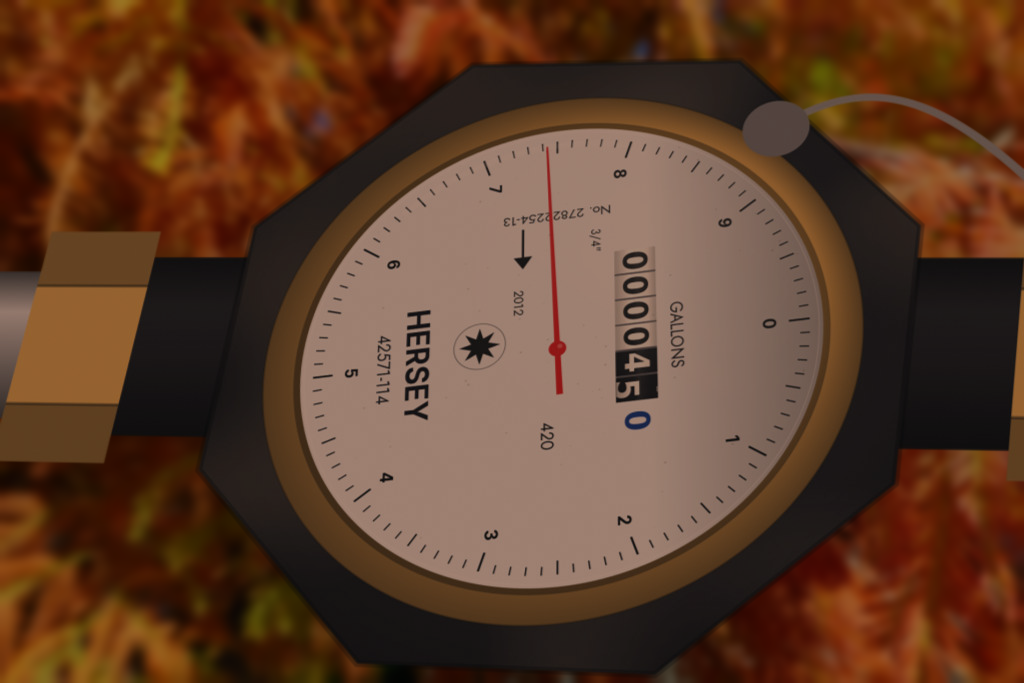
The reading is **447.4** gal
